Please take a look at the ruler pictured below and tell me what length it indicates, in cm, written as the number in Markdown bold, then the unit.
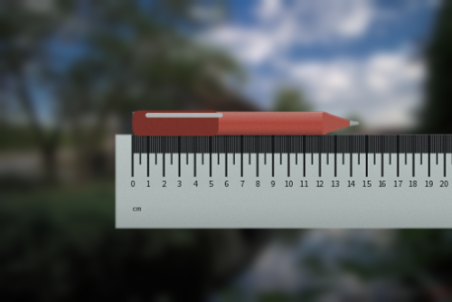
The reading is **14.5** cm
